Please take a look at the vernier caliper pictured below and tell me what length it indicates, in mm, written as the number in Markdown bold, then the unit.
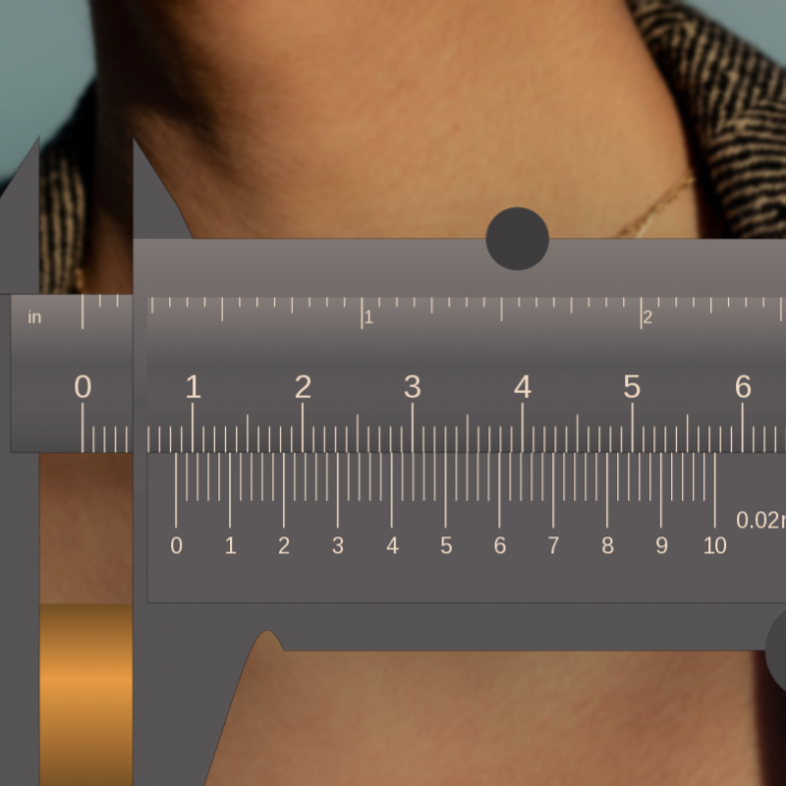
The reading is **8.5** mm
